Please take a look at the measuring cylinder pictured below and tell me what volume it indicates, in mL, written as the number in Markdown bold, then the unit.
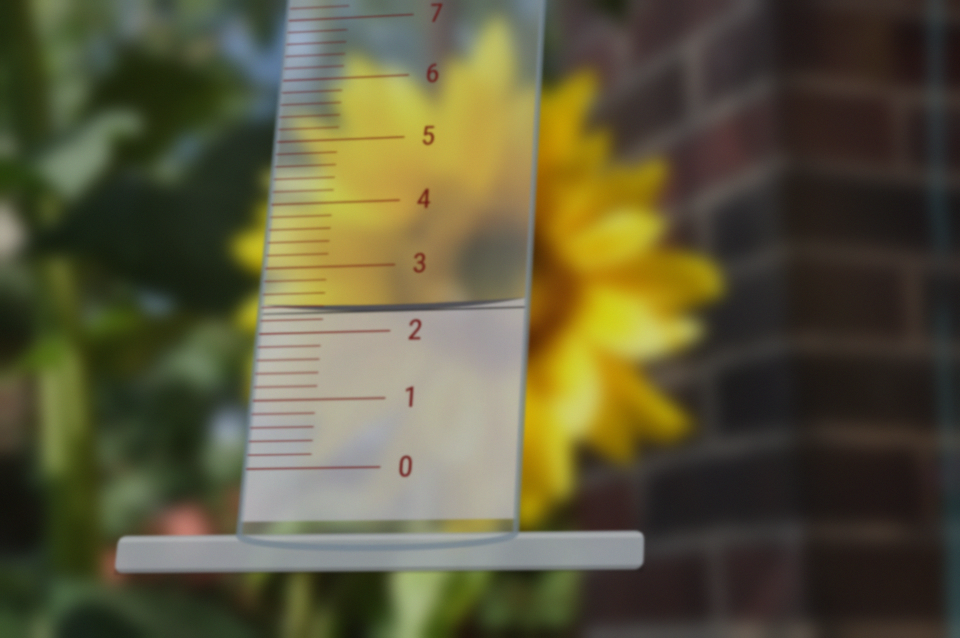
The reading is **2.3** mL
